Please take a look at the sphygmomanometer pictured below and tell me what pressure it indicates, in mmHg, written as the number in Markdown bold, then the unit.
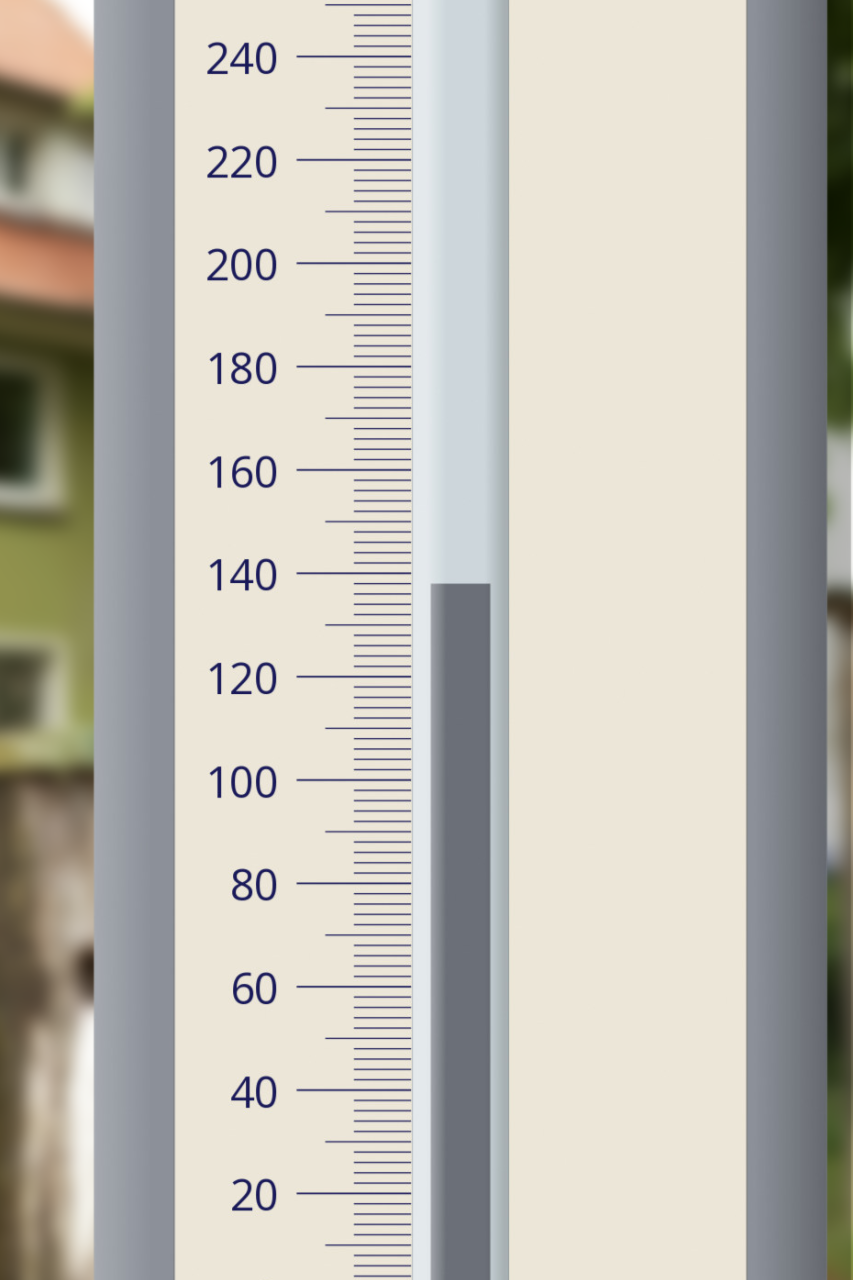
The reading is **138** mmHg
